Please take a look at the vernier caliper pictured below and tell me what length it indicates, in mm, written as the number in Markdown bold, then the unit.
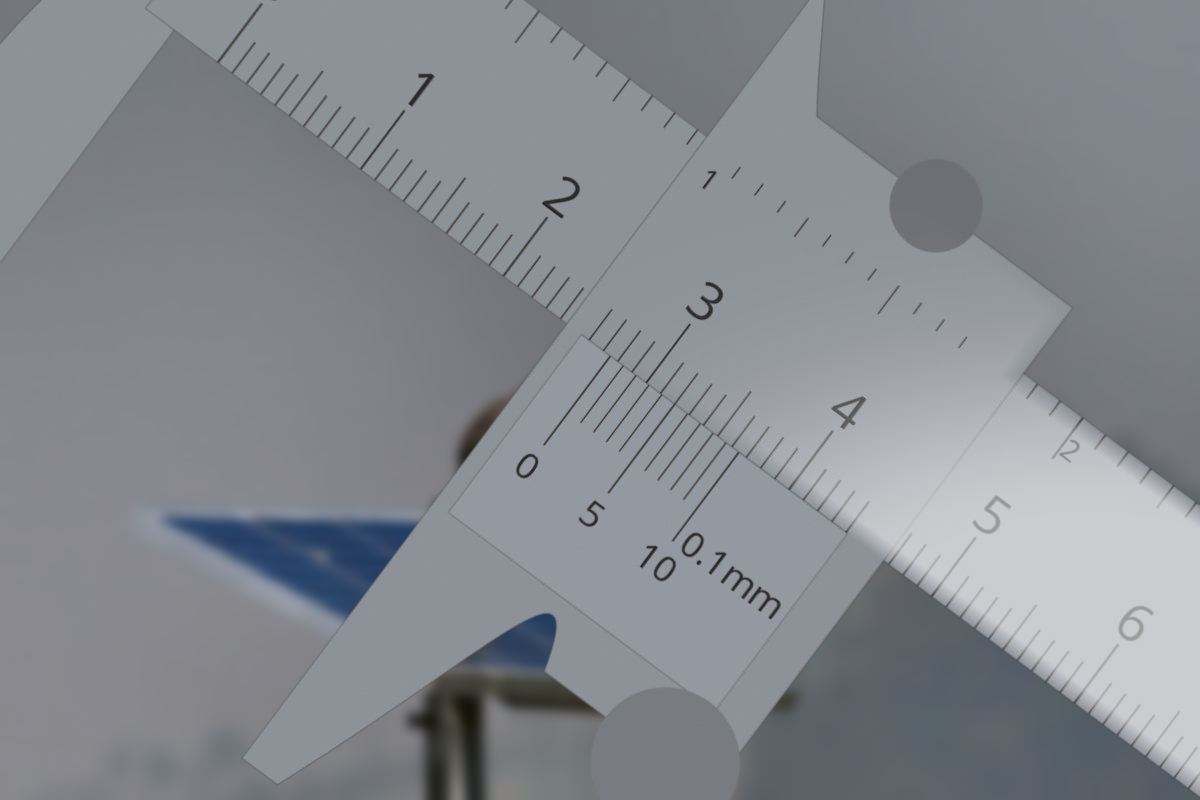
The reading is **27.5** mm
